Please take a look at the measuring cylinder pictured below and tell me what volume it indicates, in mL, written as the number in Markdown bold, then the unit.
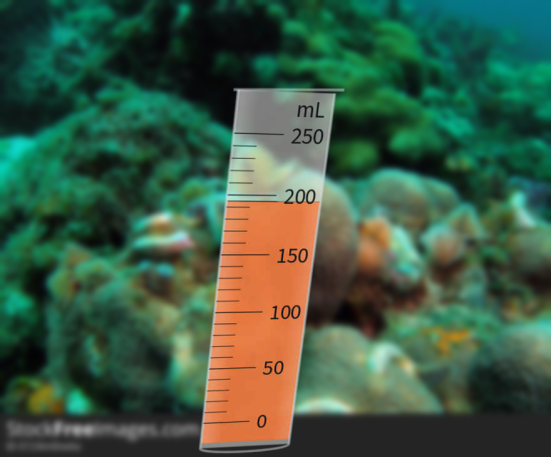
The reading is **195** mL
